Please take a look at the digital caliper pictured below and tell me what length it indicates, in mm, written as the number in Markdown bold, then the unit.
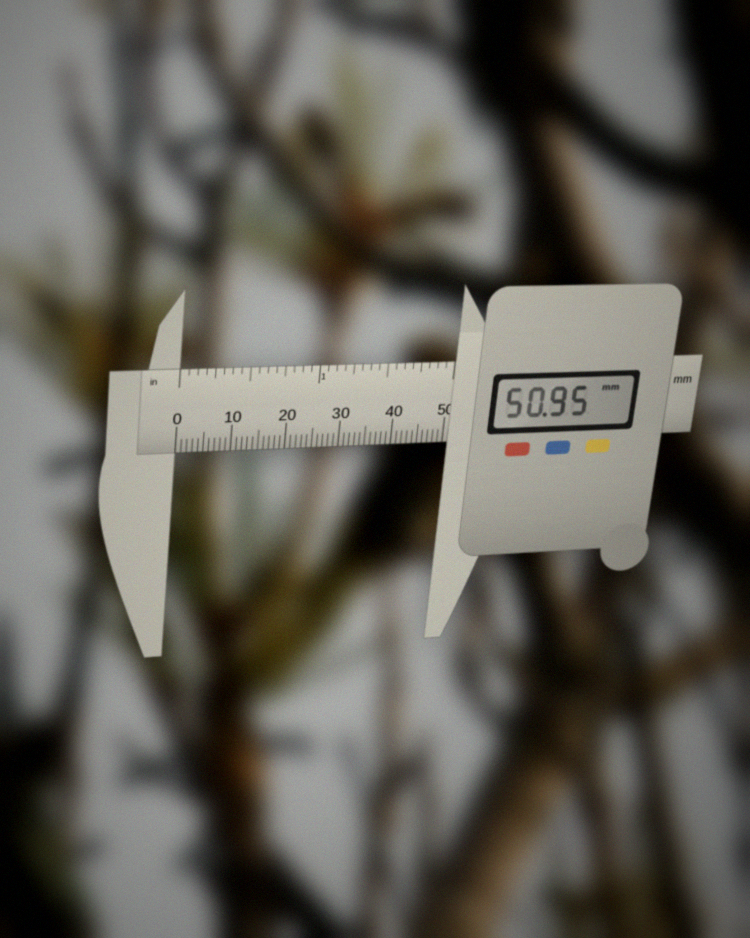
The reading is **50.95** mm
